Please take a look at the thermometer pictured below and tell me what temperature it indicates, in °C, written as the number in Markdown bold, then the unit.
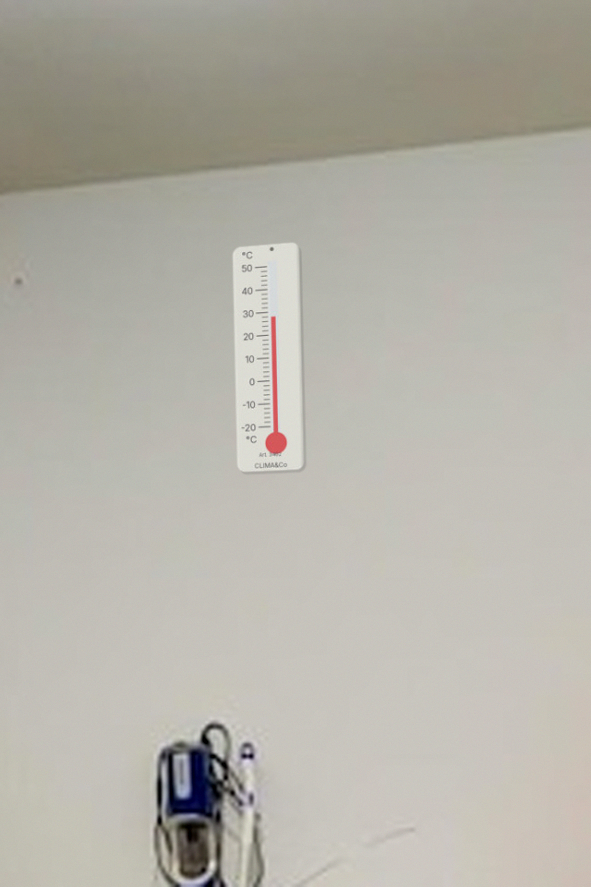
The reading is **28** °C
